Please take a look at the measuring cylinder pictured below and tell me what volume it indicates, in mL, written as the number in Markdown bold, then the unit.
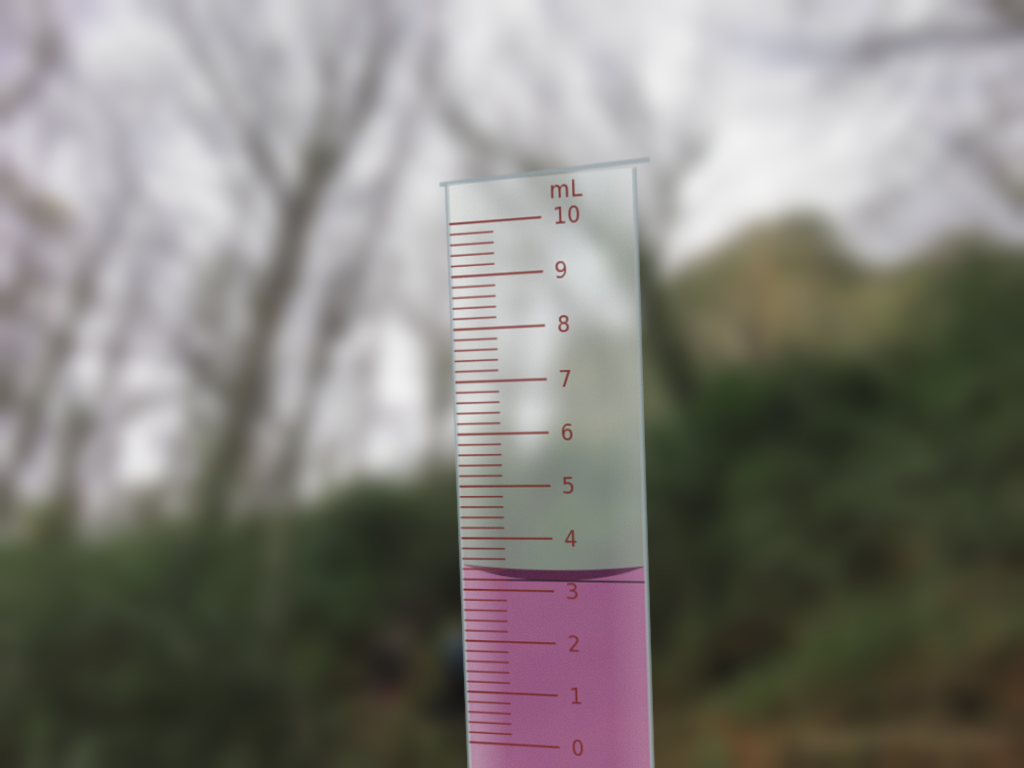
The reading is **3.2** mL
